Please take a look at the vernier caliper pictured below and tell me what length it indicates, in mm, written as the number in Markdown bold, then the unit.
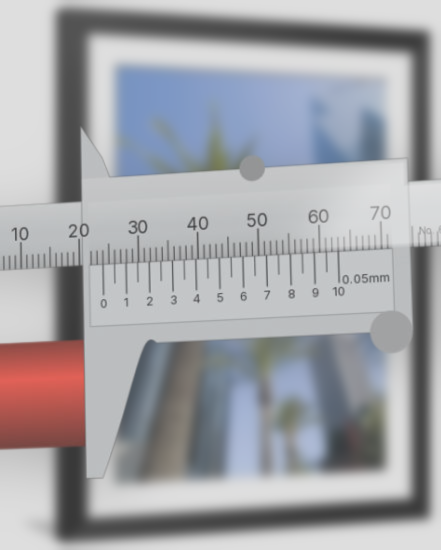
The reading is **24.0** mm
